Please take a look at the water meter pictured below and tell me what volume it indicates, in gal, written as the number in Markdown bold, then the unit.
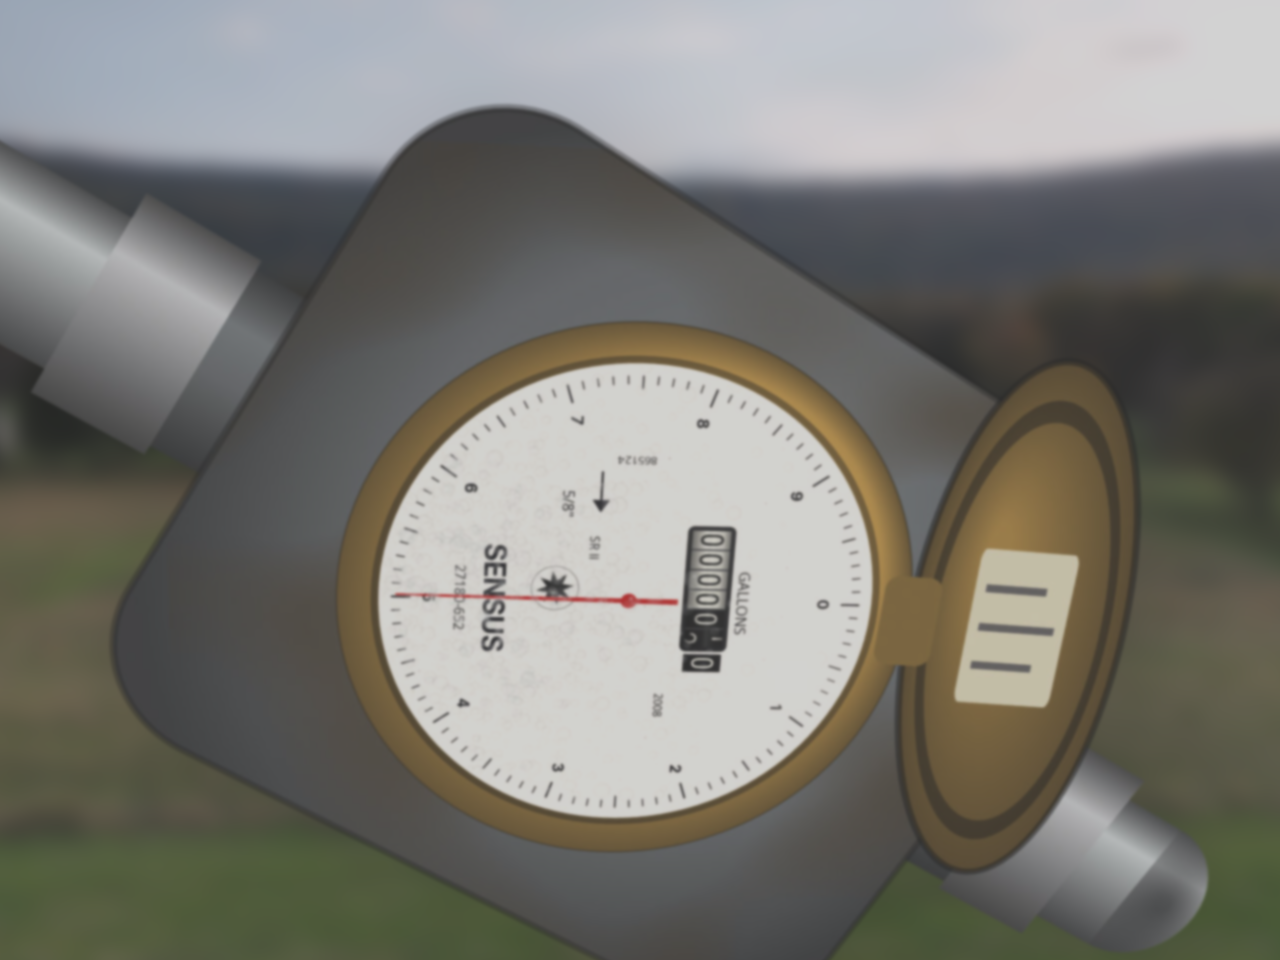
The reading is **15.0** gal
